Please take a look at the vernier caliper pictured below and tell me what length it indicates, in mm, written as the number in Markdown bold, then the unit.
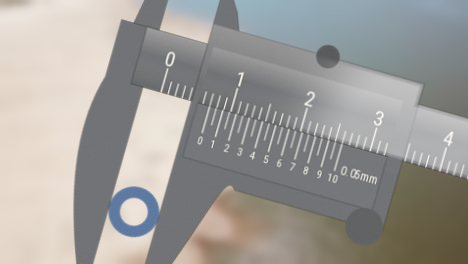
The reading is **7.0** mm
